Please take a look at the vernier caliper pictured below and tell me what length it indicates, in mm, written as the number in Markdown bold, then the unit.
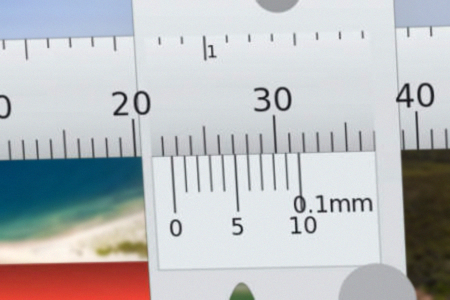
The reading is **22.6** mm
